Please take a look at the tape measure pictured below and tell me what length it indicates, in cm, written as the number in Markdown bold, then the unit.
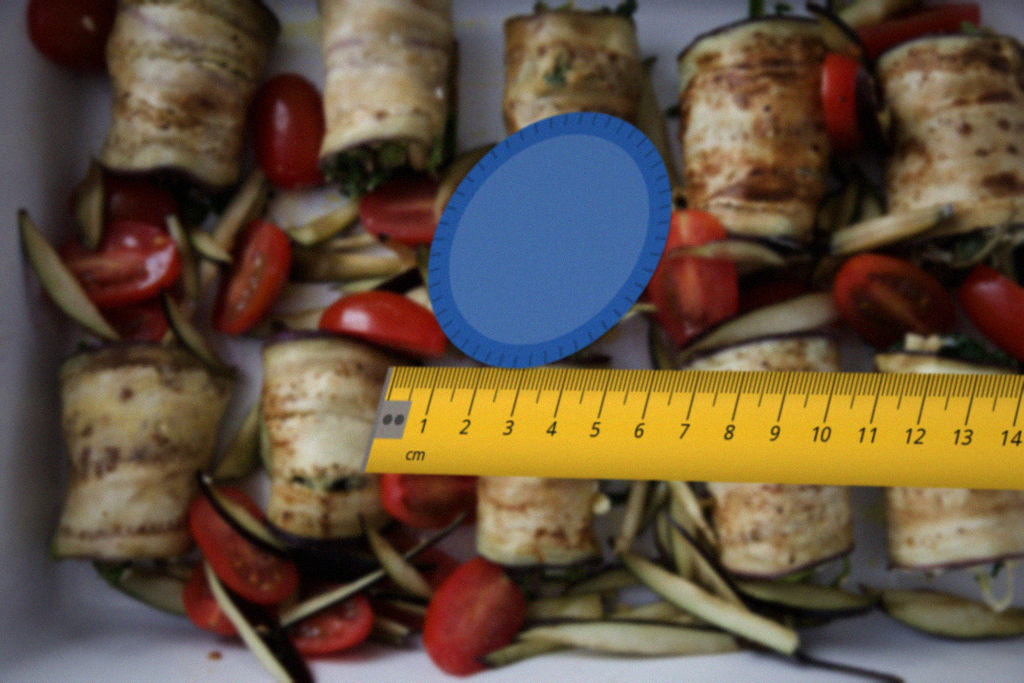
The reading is **5.5** cm
